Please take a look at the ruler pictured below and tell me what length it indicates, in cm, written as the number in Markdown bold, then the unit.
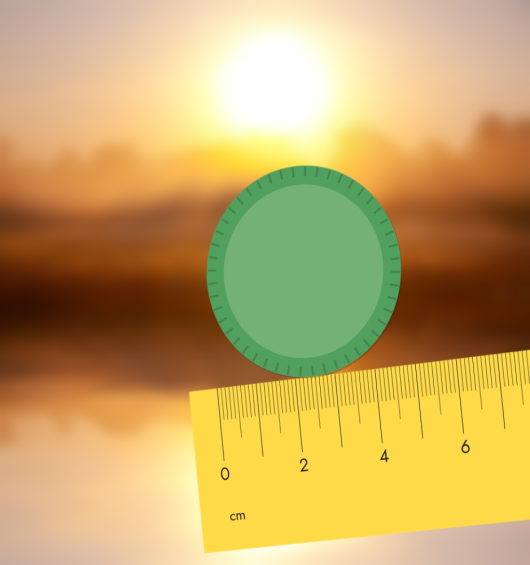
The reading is **4.9** cm
